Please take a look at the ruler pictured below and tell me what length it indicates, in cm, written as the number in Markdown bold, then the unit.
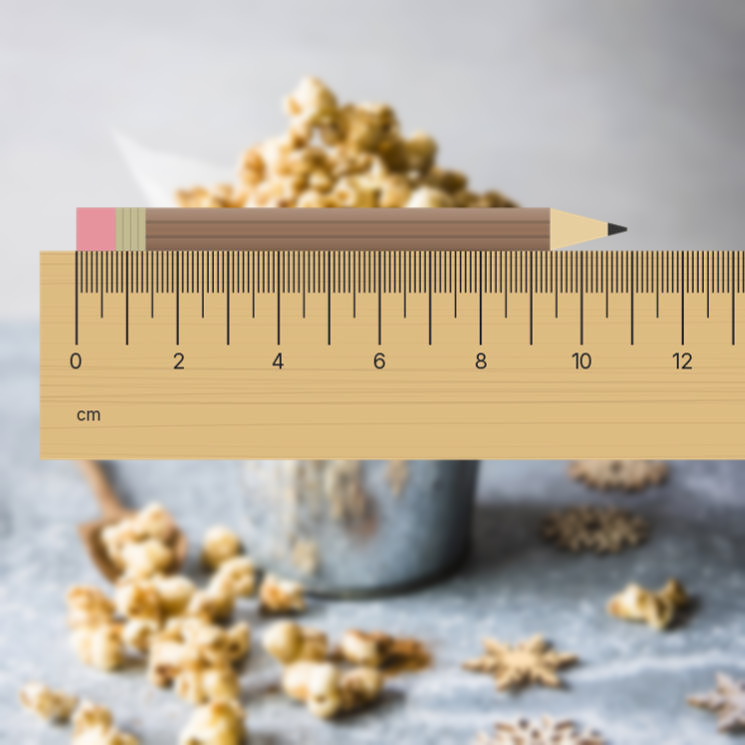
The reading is **10.9** cm
